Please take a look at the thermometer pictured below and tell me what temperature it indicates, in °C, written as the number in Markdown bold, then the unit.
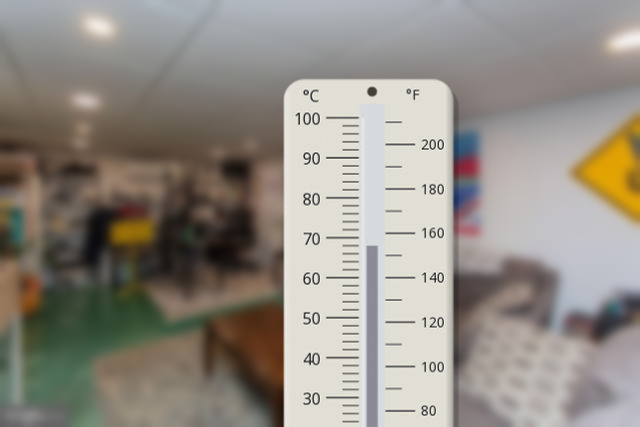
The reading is **68** °C
